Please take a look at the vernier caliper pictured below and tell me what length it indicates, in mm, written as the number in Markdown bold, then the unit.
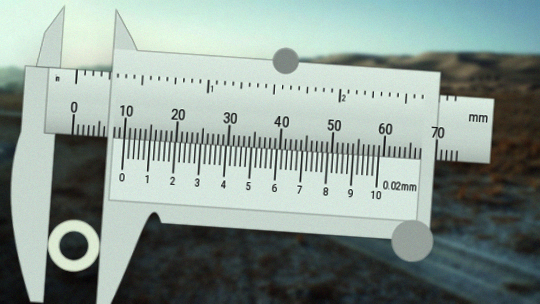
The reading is **10.0** mm
